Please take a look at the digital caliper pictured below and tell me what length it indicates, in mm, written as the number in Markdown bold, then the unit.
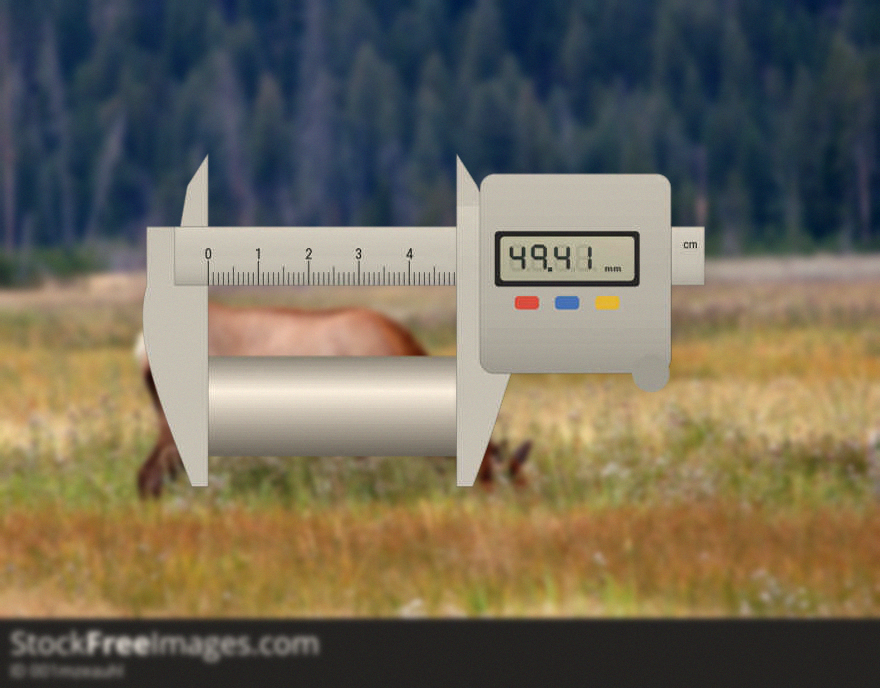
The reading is **49.41** mm
